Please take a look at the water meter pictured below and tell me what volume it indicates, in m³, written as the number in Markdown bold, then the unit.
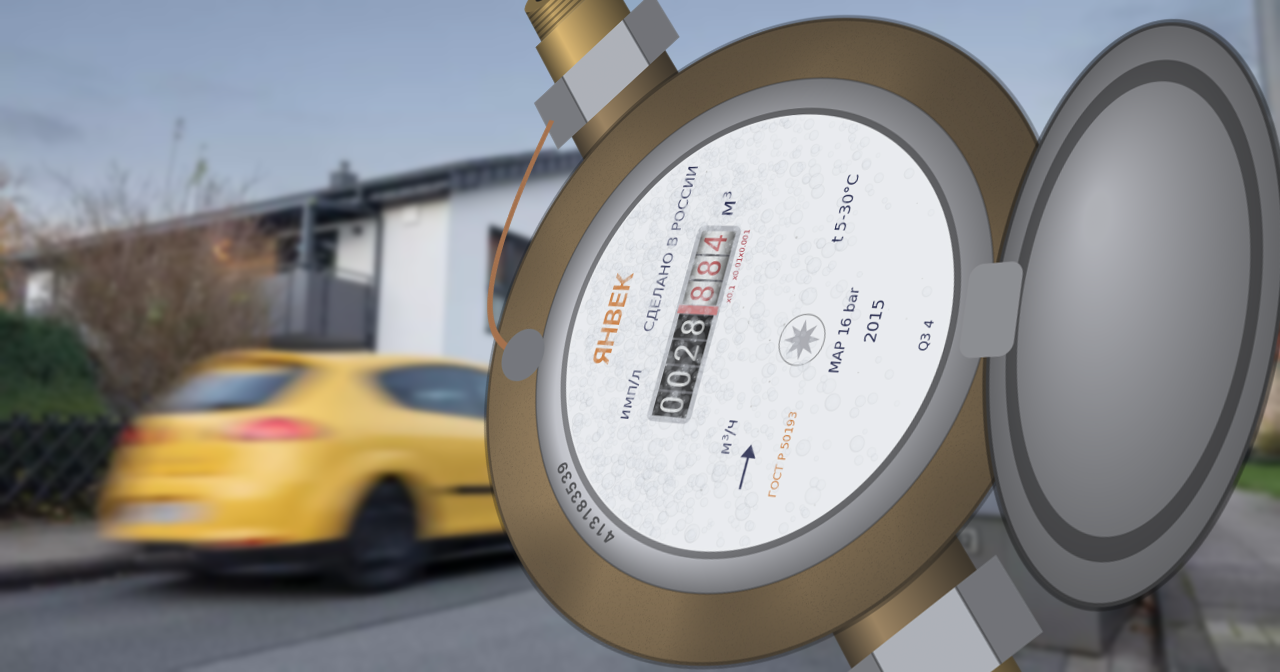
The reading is **28.884** m³
